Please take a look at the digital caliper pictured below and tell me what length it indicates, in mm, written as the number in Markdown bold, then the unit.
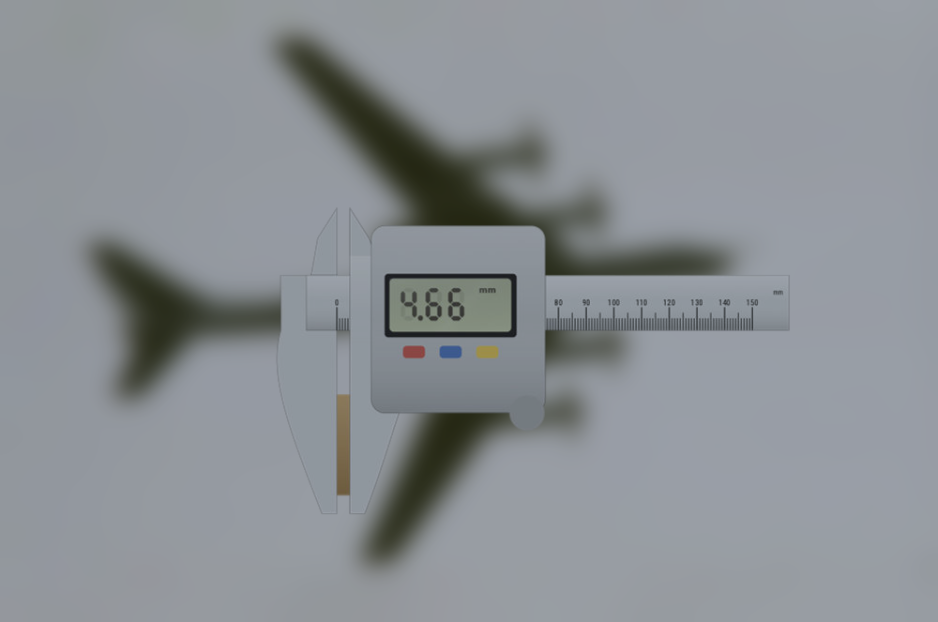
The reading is **4.66** mm
